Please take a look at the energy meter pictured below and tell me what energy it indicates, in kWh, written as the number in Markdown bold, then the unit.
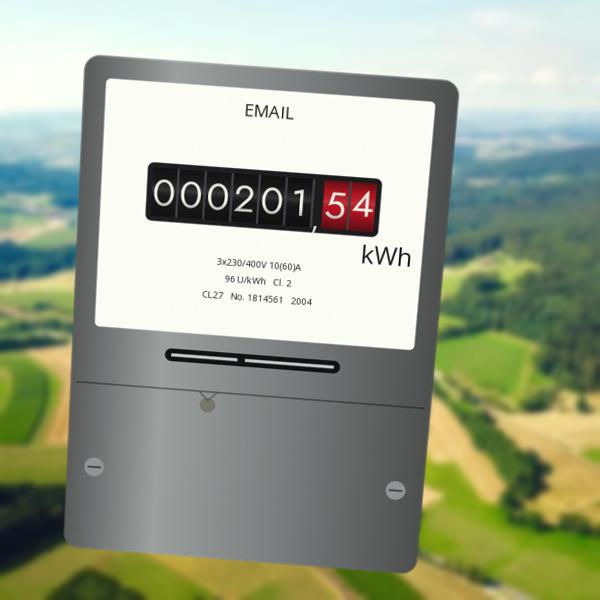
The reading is **201.54** kWh
